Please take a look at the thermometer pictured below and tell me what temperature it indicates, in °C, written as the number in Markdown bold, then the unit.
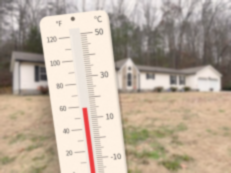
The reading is **15** °C
